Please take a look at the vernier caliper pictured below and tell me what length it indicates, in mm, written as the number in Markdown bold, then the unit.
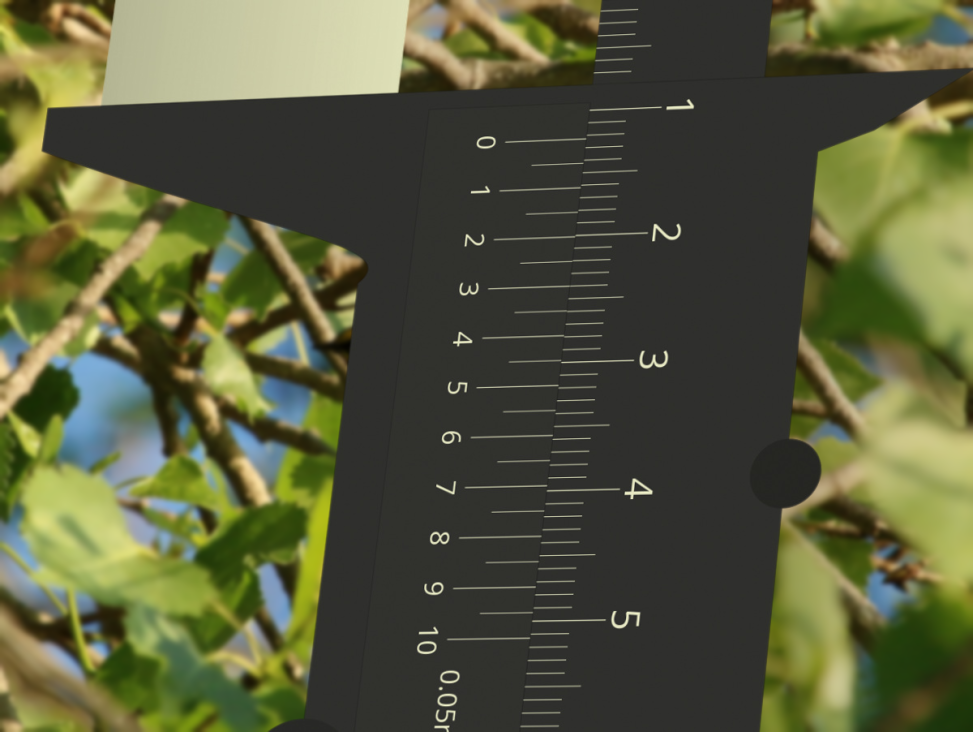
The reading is **12.3** mm
